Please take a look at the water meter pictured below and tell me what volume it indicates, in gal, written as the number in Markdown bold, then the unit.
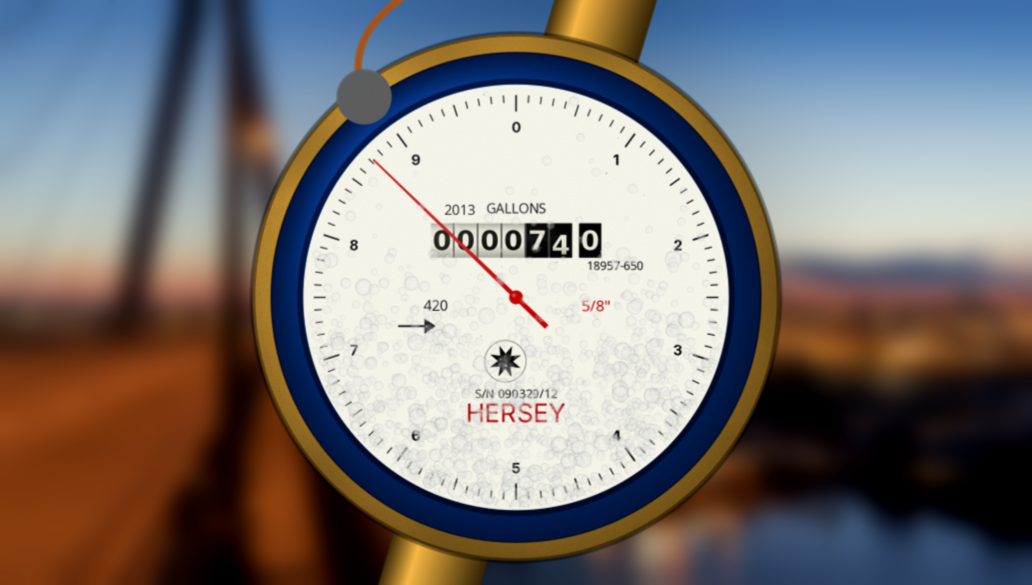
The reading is **738.7** gal
